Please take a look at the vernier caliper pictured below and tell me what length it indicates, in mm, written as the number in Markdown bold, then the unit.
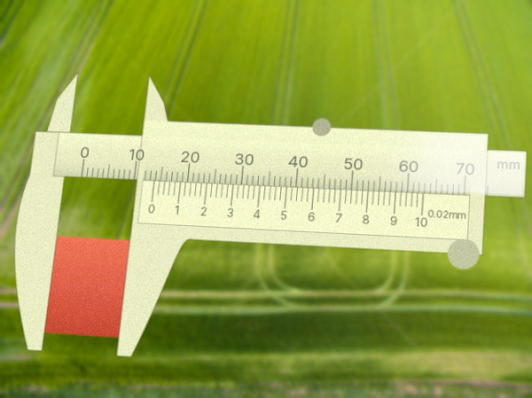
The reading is **13.8** mm
